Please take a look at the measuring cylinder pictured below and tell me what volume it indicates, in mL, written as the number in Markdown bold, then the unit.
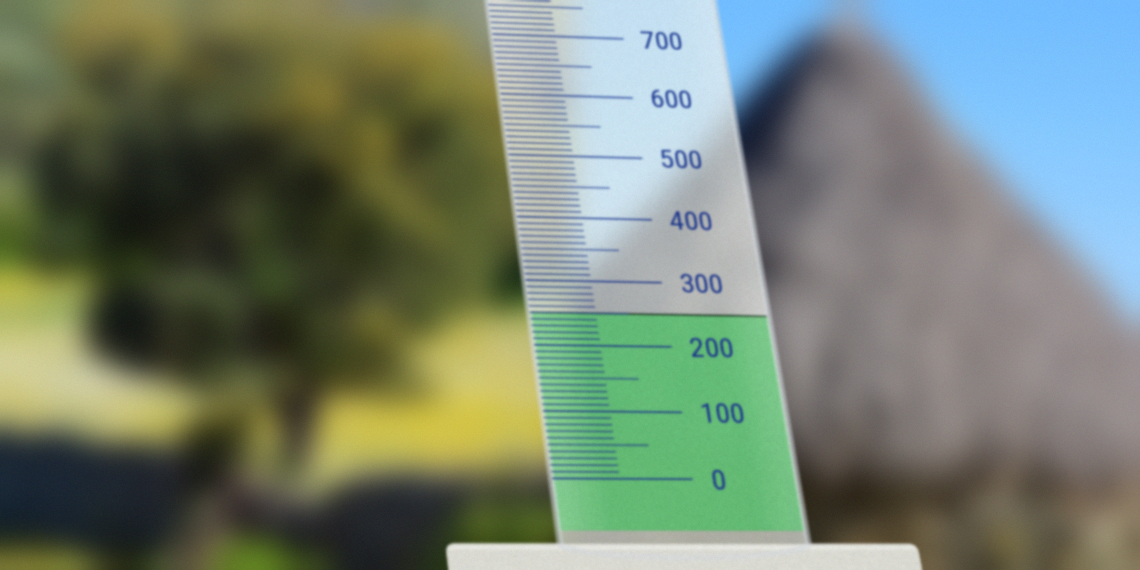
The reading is **250** mL
